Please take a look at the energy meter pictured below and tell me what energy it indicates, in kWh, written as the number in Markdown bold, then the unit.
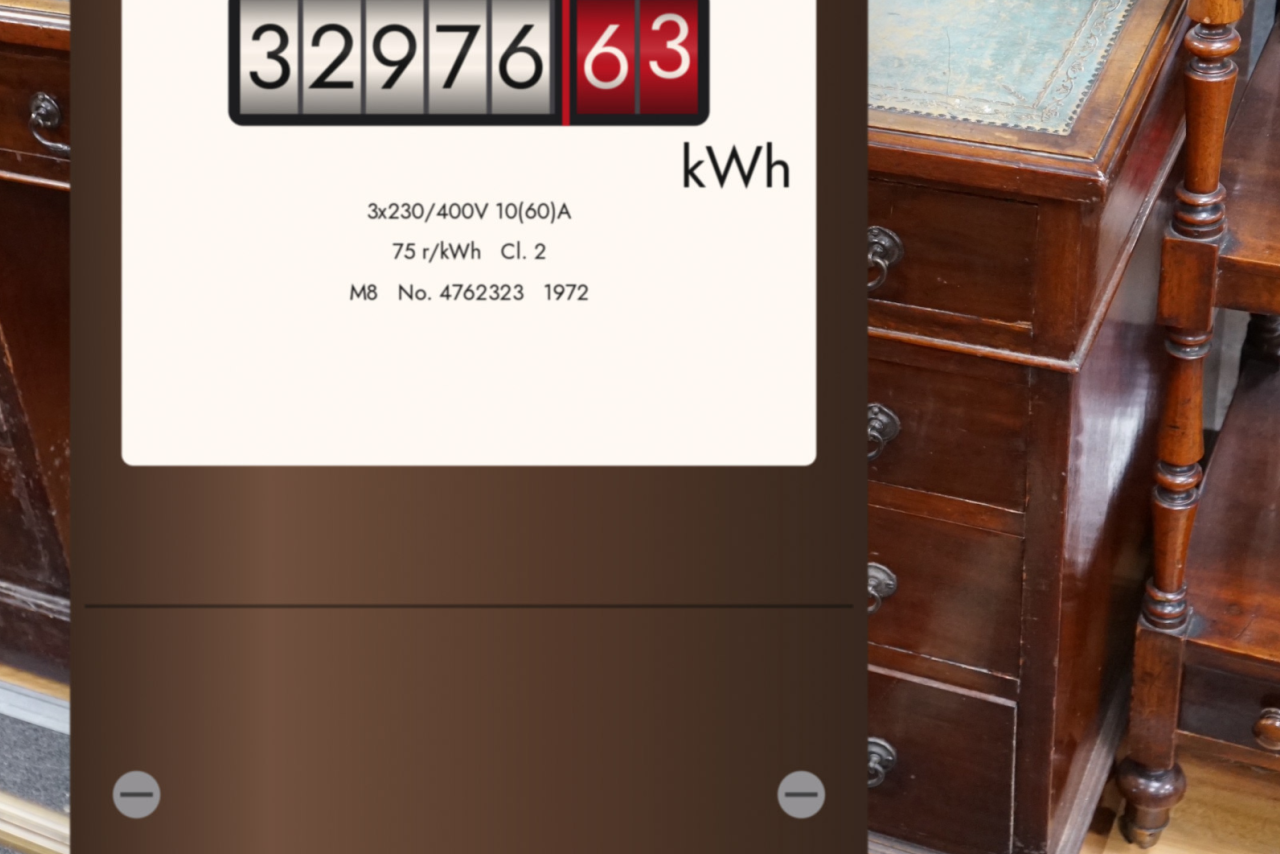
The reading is **32976.63** kWh
